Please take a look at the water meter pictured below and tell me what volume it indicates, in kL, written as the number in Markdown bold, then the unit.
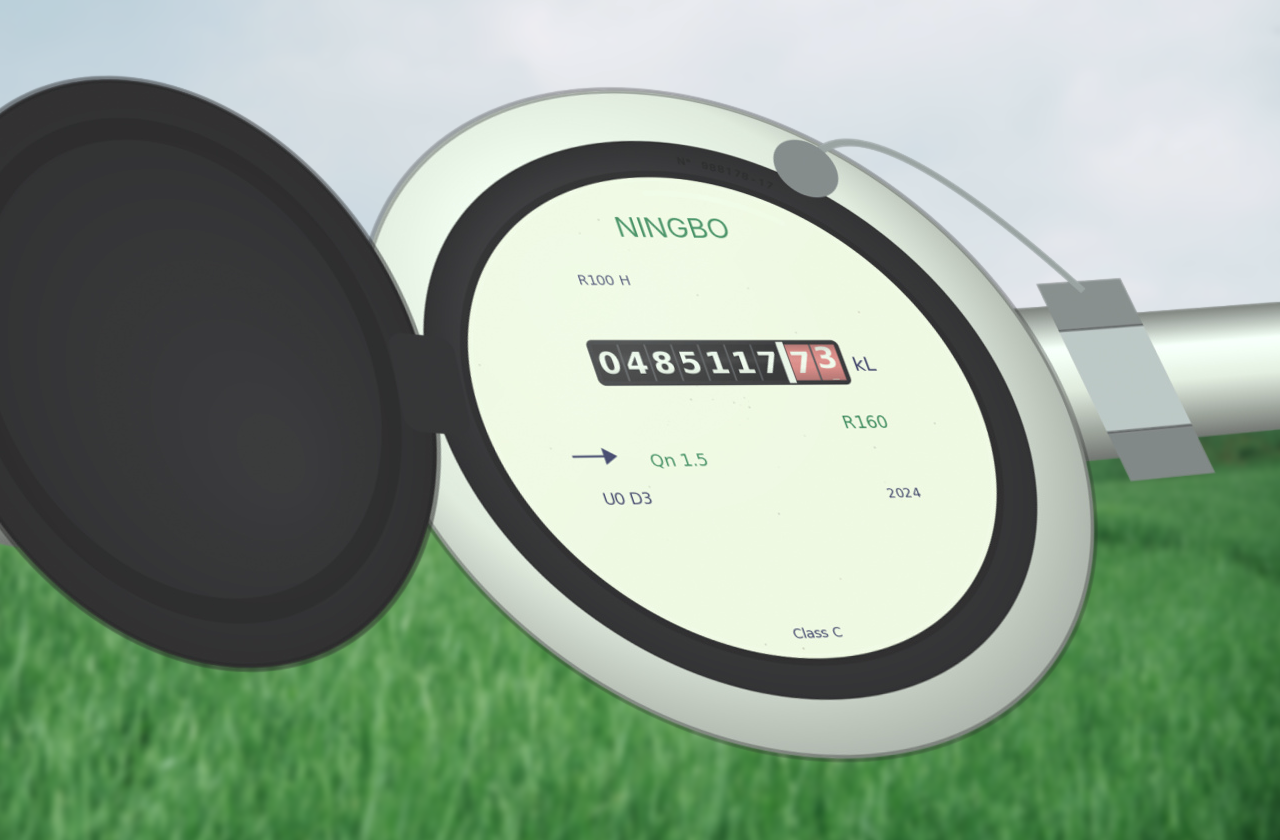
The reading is **485117.73** kL
